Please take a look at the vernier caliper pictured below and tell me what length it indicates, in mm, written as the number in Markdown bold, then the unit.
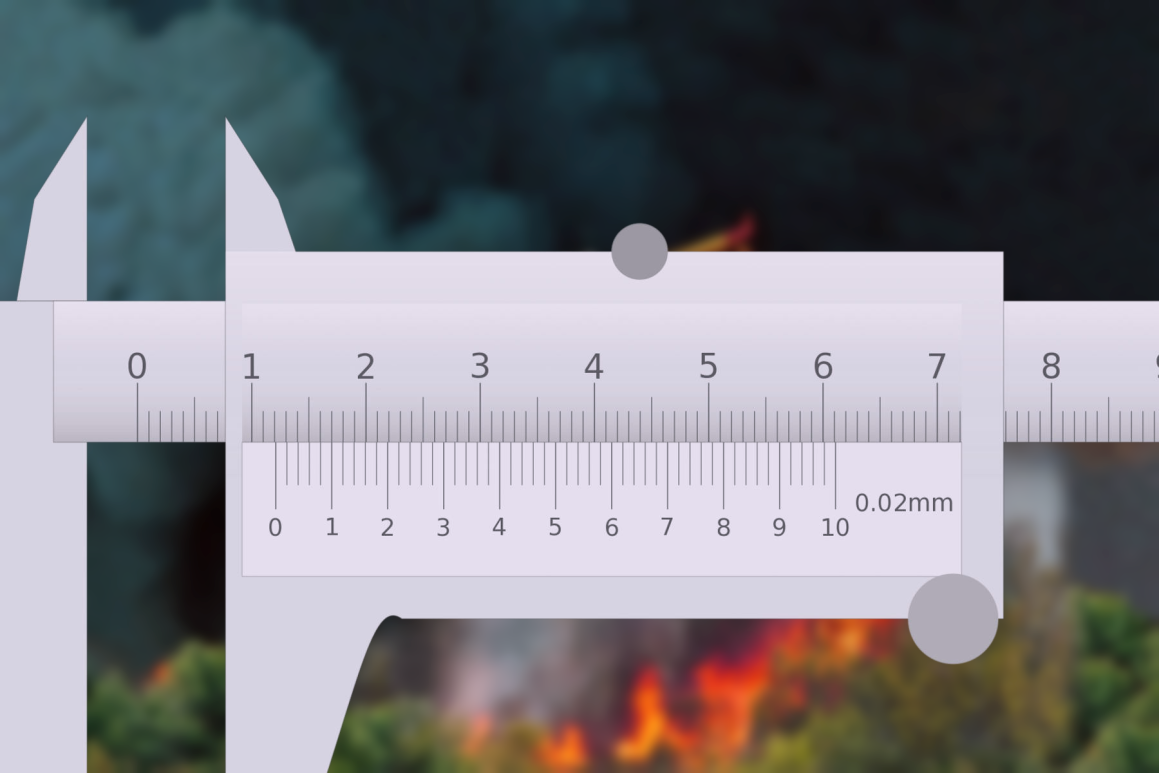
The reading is **12.1** mm
